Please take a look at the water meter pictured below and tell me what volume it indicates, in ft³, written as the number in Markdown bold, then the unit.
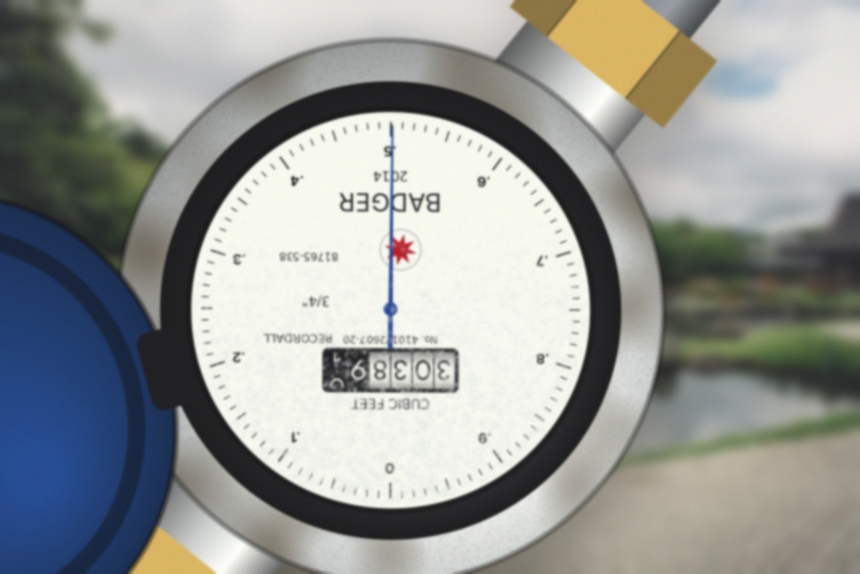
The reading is **303890.50** ft³
